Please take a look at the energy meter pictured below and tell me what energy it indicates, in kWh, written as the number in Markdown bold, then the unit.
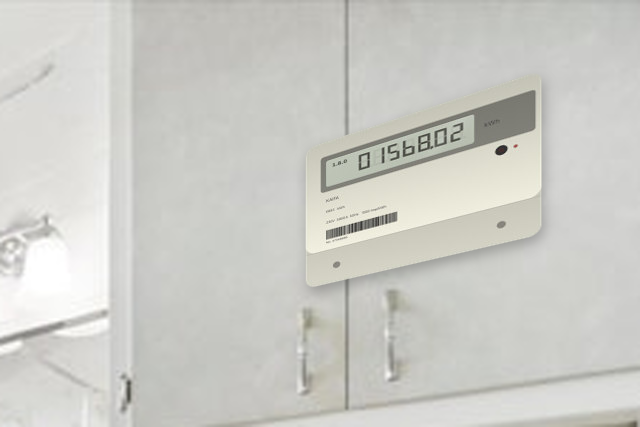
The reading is **1568.02** kWh
